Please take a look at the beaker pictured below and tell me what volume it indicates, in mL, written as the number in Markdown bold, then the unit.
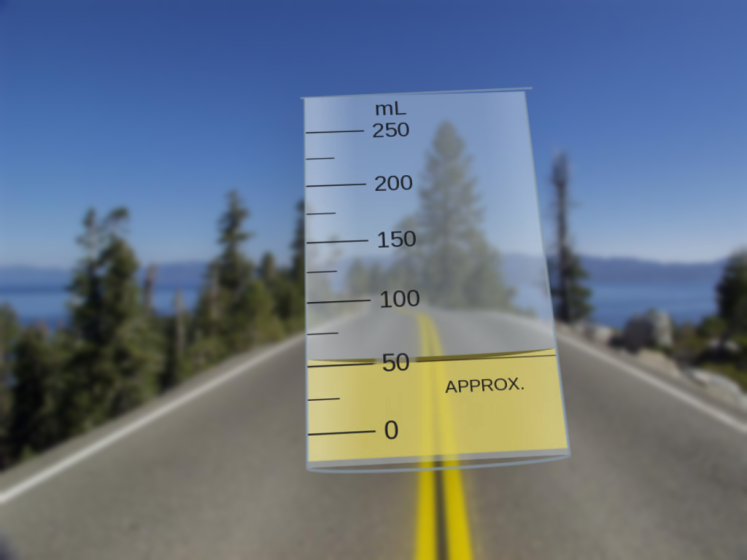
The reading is **50** mL
